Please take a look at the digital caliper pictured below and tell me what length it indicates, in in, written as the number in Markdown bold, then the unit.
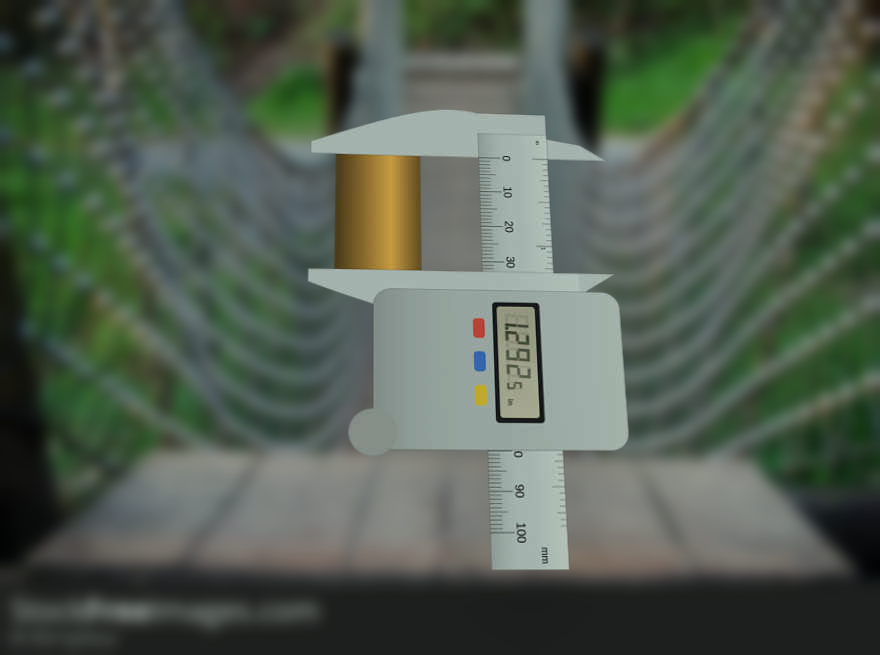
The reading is **1.2925** in
